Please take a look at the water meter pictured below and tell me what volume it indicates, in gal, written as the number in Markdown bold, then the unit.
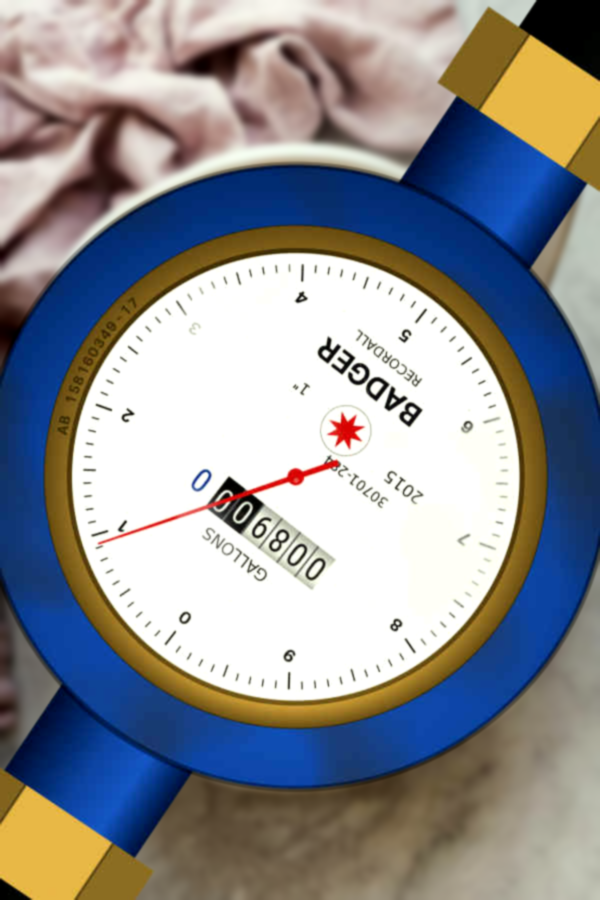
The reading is **89000.9** gal
